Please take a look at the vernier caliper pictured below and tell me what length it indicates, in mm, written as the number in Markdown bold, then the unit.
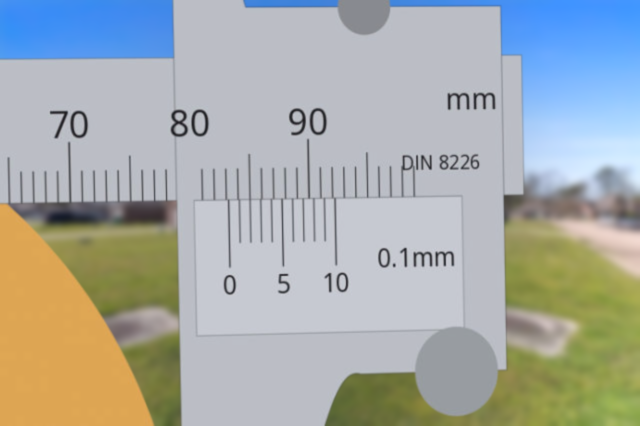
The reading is **83.2** mm
